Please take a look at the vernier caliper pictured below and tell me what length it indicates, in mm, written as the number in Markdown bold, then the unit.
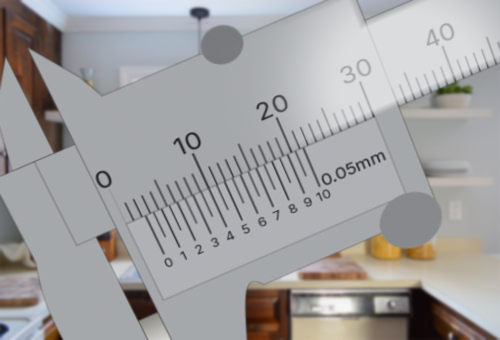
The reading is **2.4** mm
